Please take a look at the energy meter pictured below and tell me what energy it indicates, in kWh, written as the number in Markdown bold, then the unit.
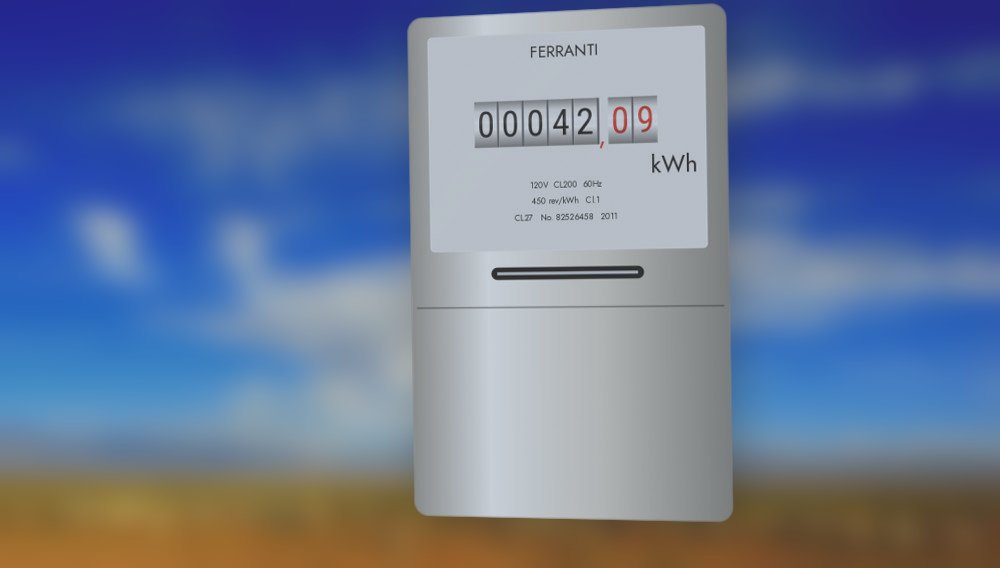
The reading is **42.09** kWh
